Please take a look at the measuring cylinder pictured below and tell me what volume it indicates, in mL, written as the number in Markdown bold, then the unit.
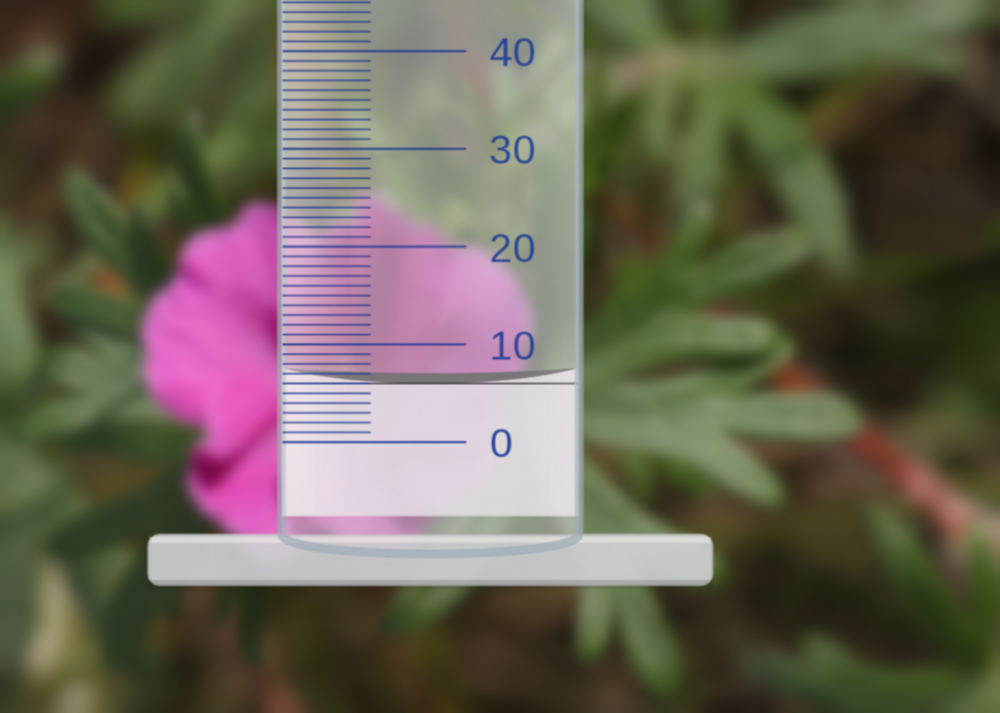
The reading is **6** mL
